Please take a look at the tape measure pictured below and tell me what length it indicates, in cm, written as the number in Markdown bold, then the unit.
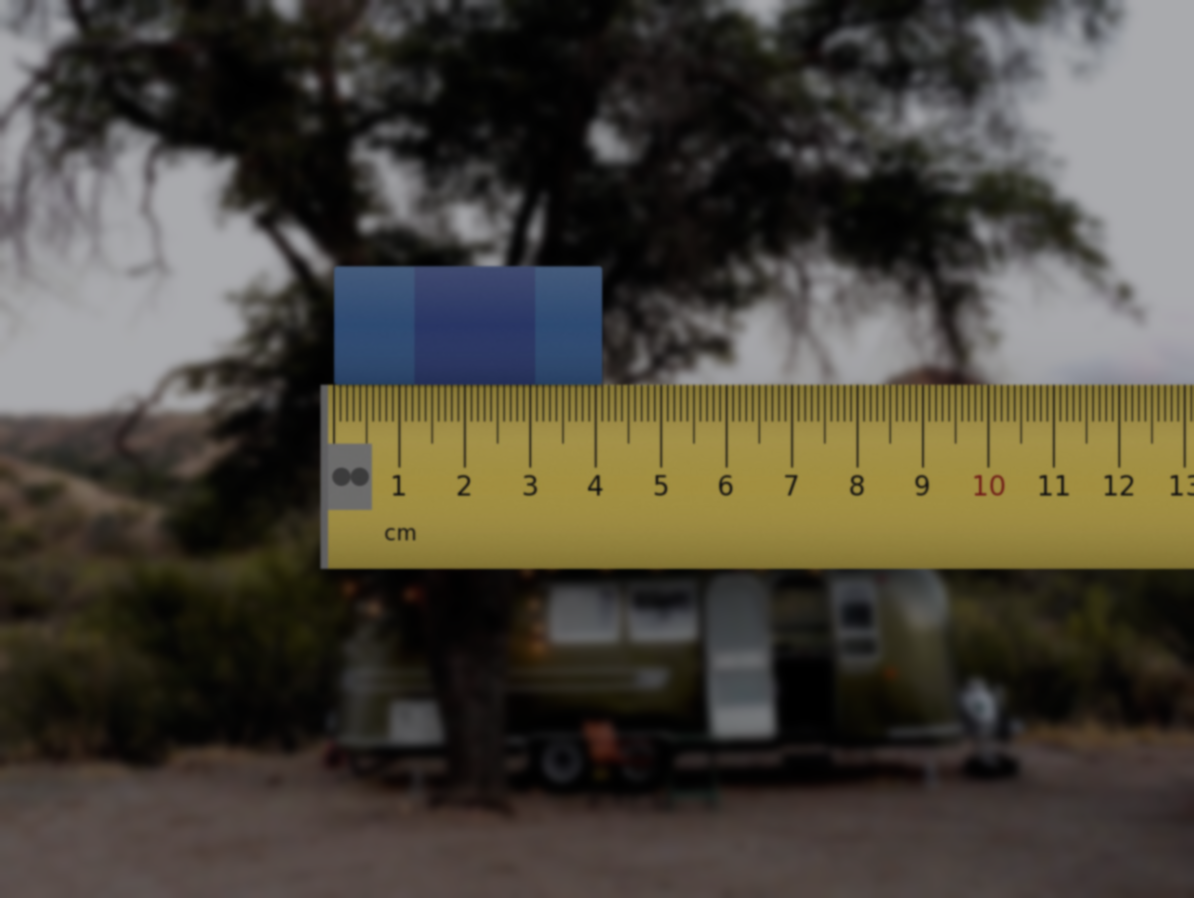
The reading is **4.1** cm
